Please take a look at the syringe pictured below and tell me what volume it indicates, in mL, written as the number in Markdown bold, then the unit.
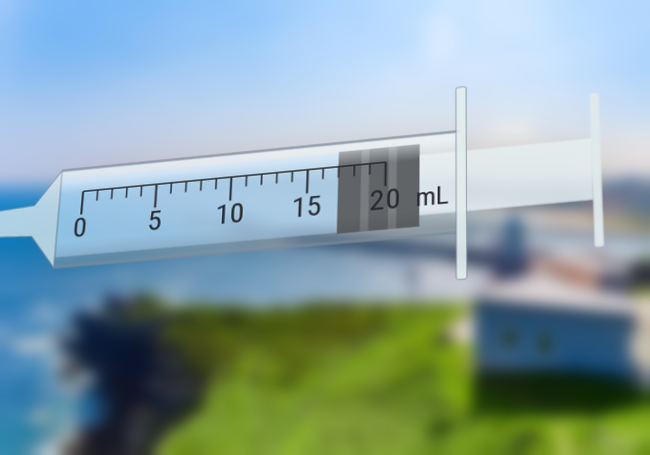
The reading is **17** mL
